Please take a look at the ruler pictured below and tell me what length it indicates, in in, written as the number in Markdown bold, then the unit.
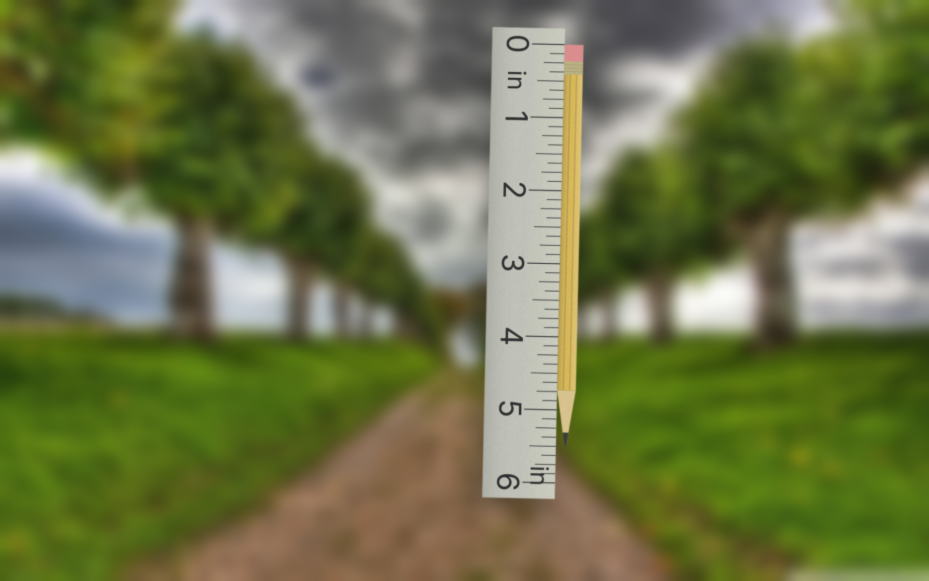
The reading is **5.5** in
